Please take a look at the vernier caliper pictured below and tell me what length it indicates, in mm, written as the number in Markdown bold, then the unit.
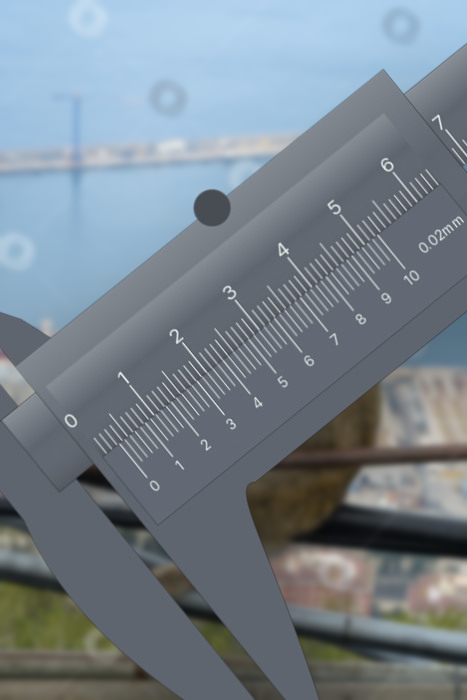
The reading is **3.4** mm
